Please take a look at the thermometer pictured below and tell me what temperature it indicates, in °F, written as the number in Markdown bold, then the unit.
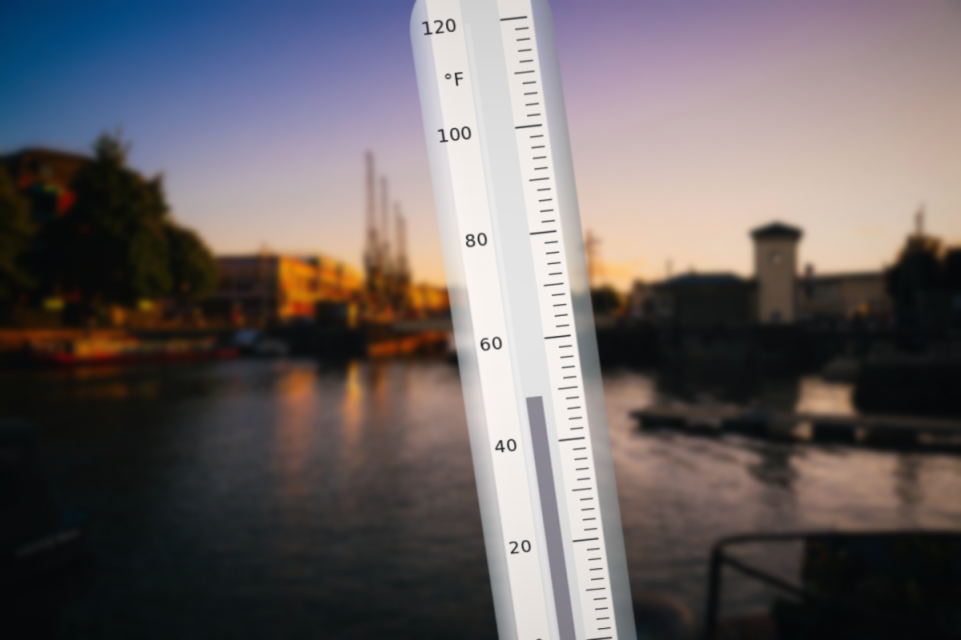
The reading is **49** °F
